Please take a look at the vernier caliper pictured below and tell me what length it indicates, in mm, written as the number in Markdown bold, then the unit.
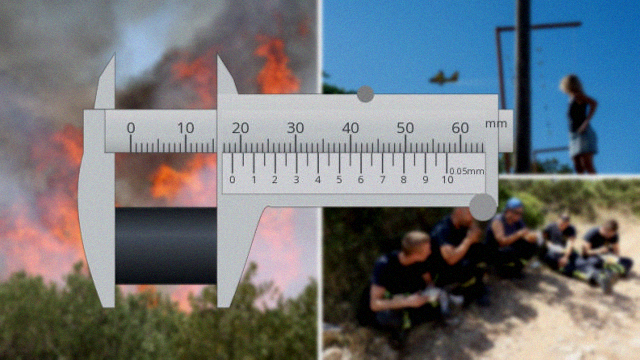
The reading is **18.5** mm
